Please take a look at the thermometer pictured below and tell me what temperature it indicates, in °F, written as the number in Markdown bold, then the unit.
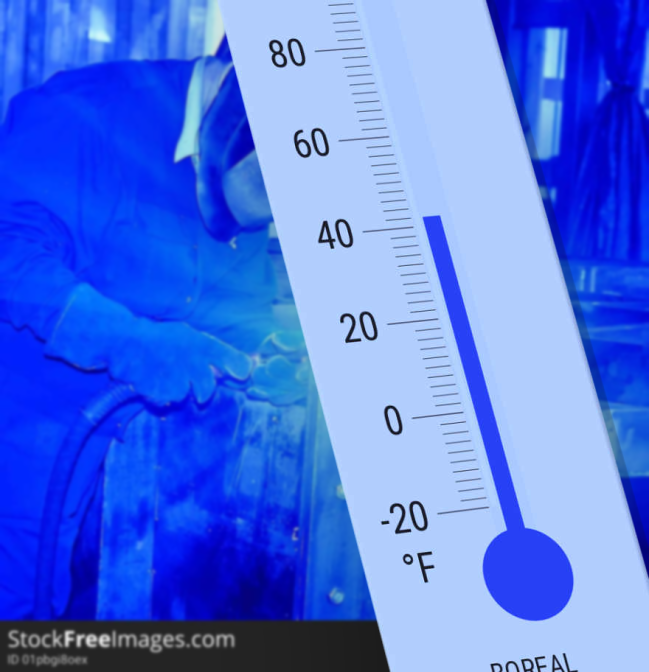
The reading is **42** °F
